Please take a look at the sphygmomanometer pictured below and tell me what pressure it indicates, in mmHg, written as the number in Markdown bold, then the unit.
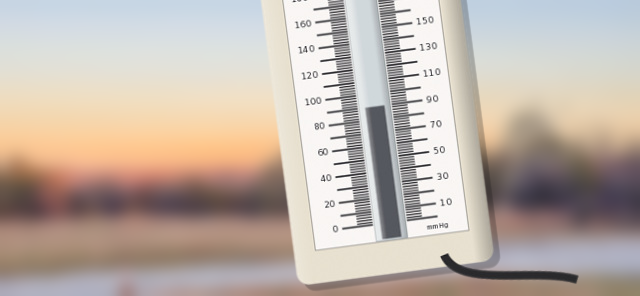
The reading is **90** mmHg
